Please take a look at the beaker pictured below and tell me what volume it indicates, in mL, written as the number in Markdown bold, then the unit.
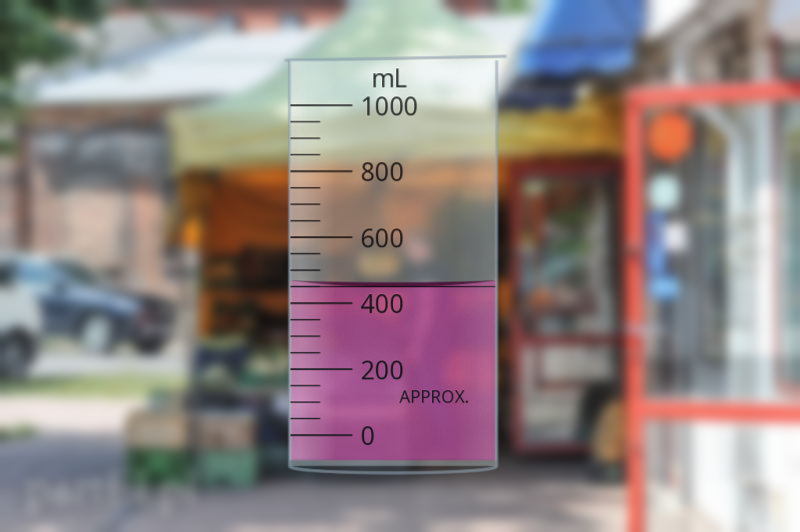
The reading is **450** mL
